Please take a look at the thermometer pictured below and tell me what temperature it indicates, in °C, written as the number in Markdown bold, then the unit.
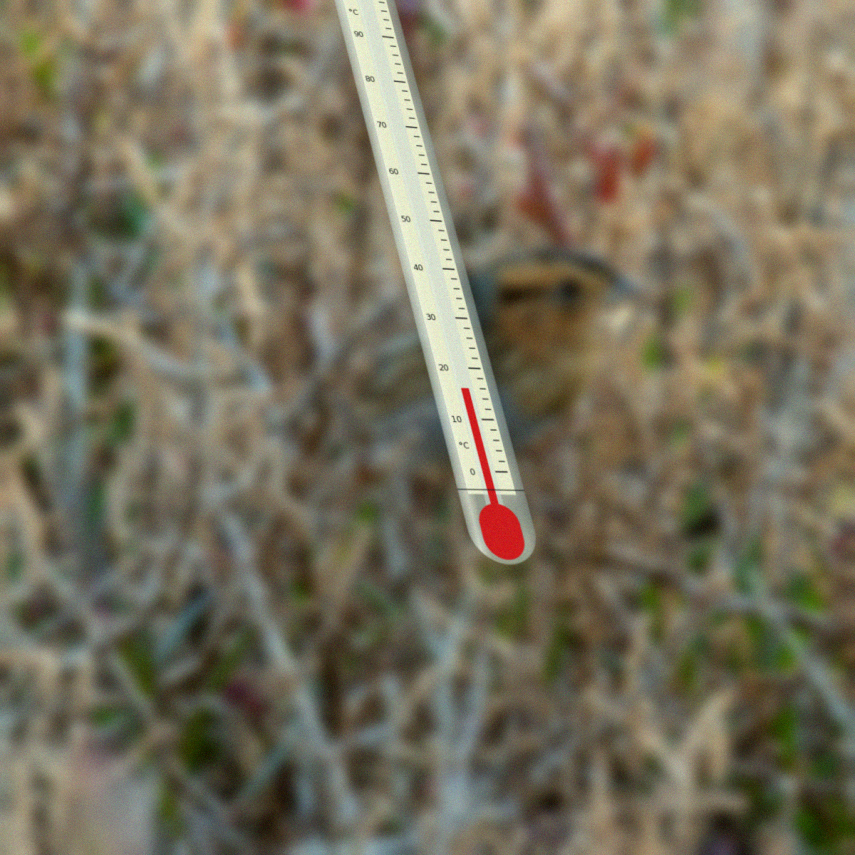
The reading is **16** °C
